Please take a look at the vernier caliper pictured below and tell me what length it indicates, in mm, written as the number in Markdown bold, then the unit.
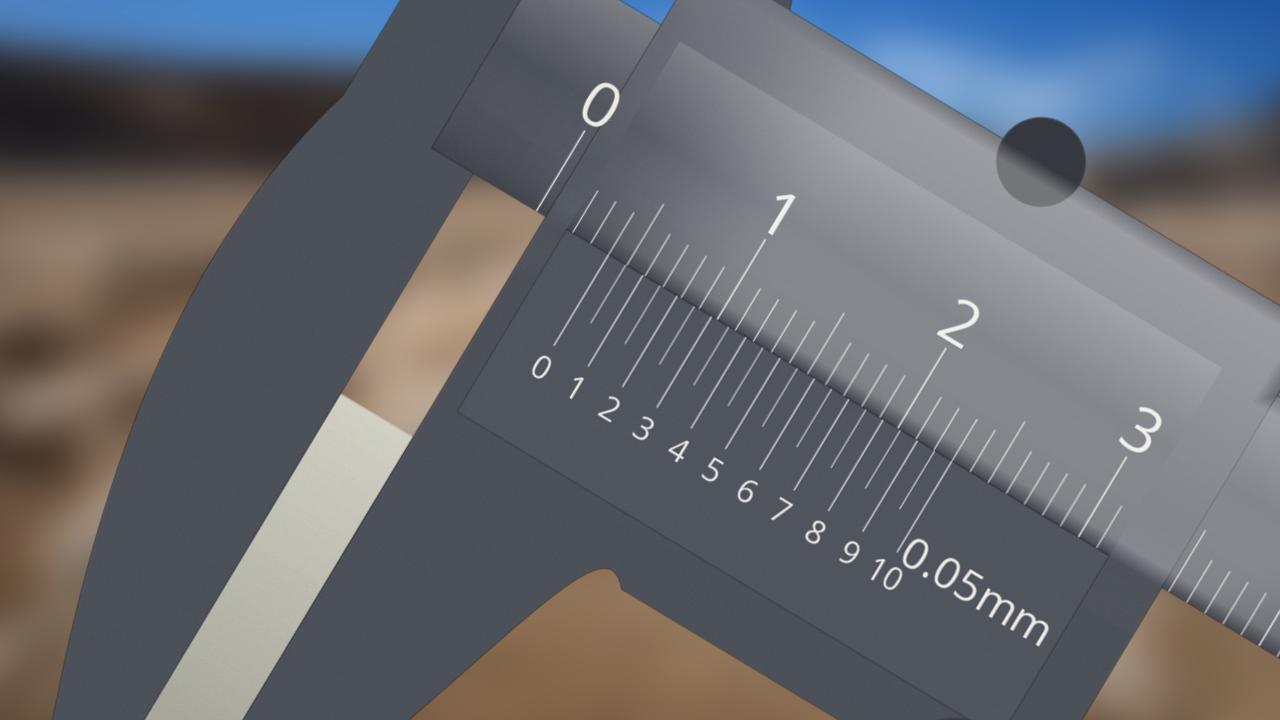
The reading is **4.0** mm
